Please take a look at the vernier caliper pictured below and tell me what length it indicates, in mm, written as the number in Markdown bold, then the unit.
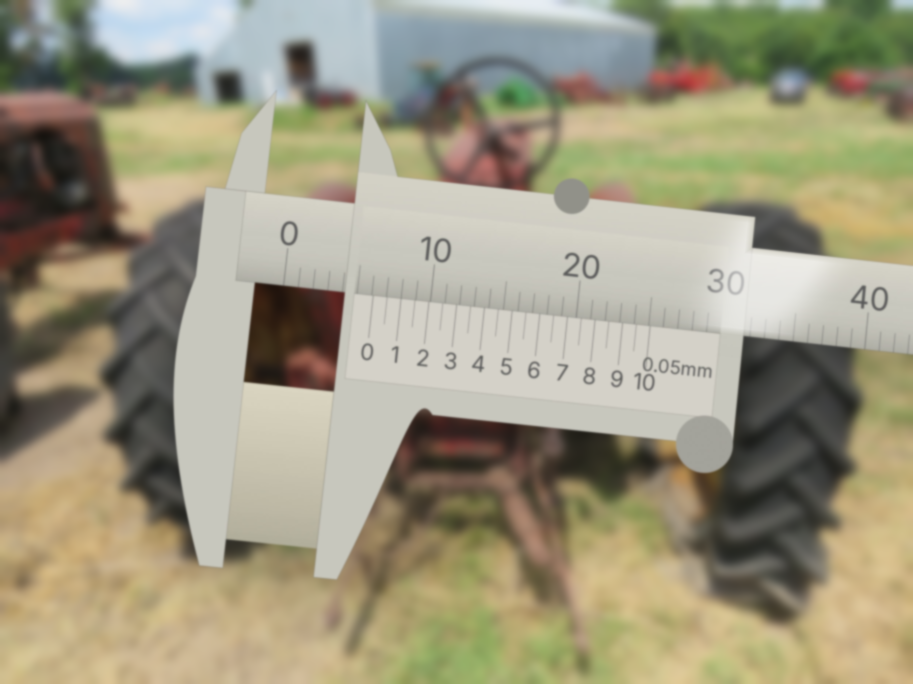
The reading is **6.1** mm
